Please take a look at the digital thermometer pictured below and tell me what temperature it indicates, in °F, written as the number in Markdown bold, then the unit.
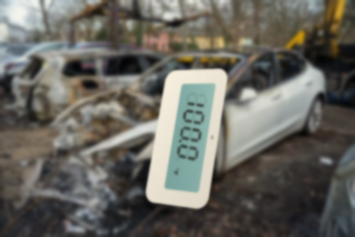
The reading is **100.0** °F
